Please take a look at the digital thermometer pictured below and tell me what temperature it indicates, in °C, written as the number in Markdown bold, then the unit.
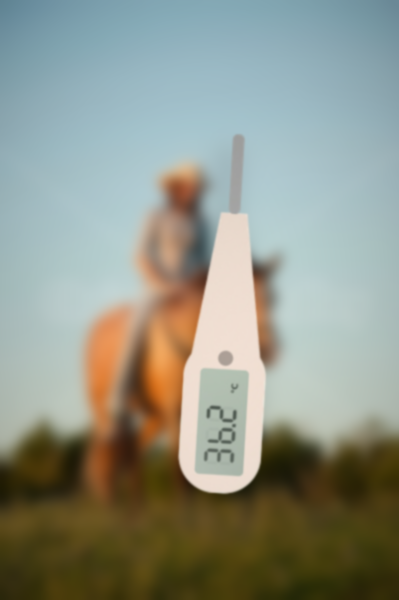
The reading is **36.2** °C
